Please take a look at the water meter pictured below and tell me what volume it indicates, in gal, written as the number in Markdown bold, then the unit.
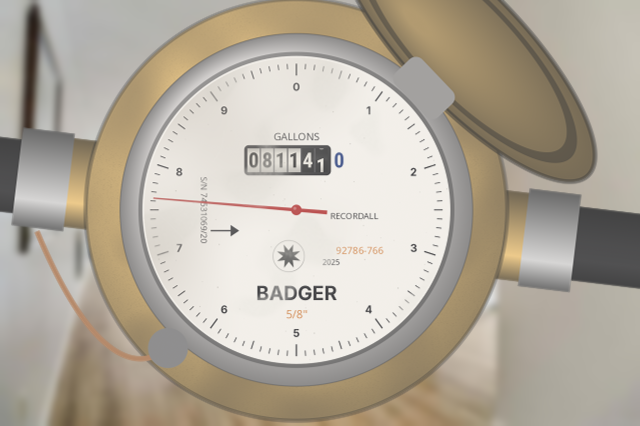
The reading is **811407.6** gal
